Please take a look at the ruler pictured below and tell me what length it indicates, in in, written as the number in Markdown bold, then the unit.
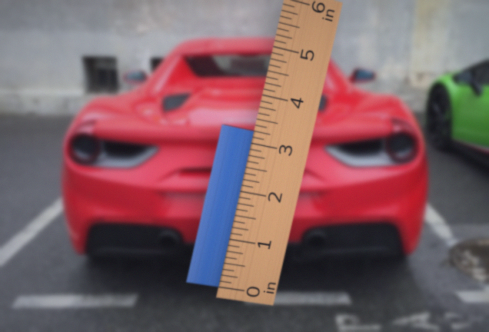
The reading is **3.25** in
